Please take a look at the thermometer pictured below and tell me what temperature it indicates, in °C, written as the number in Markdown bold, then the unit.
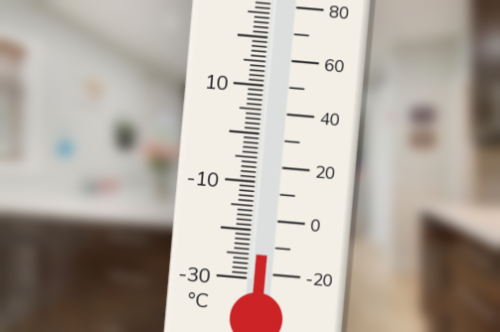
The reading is **-25** °C
